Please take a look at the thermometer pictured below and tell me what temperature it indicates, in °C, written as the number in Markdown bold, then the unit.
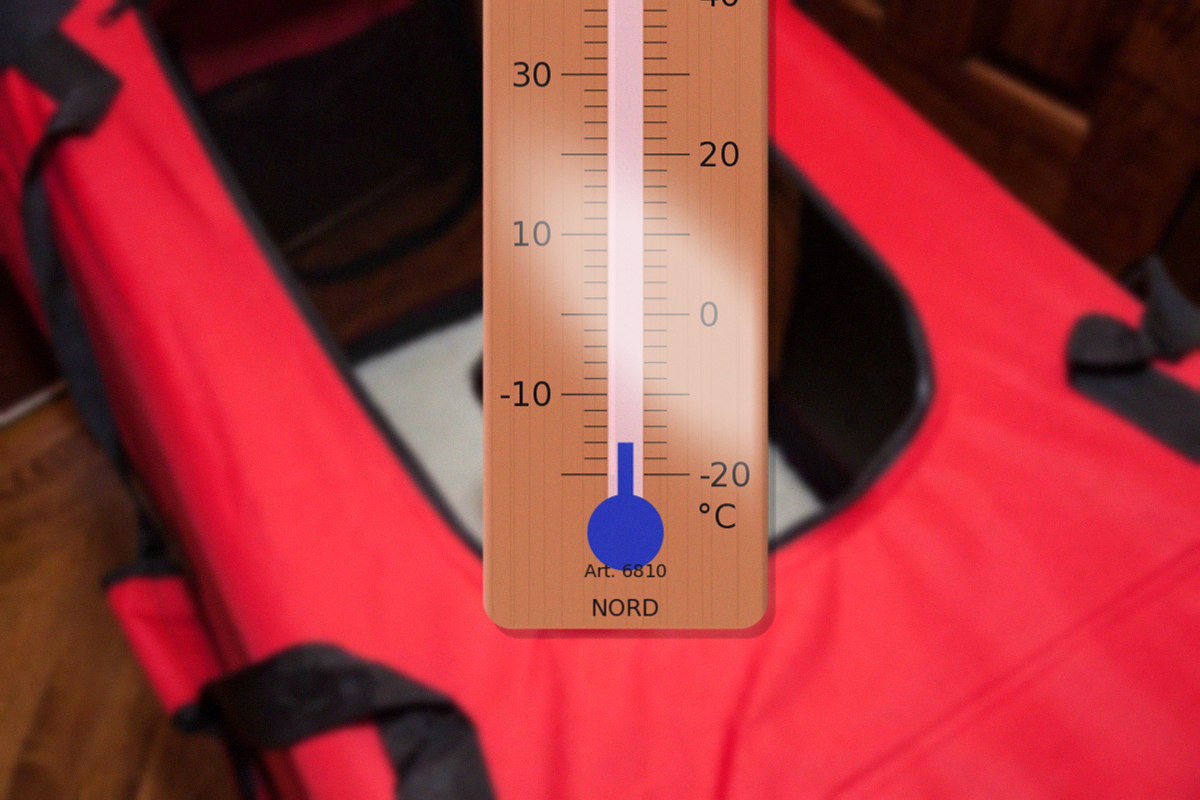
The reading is **-16** °C
